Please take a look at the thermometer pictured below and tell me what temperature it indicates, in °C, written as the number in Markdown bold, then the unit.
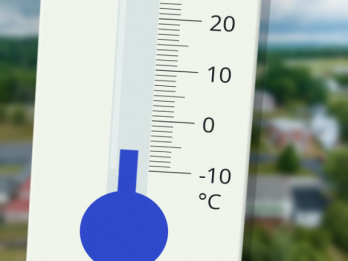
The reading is **-6** °C
